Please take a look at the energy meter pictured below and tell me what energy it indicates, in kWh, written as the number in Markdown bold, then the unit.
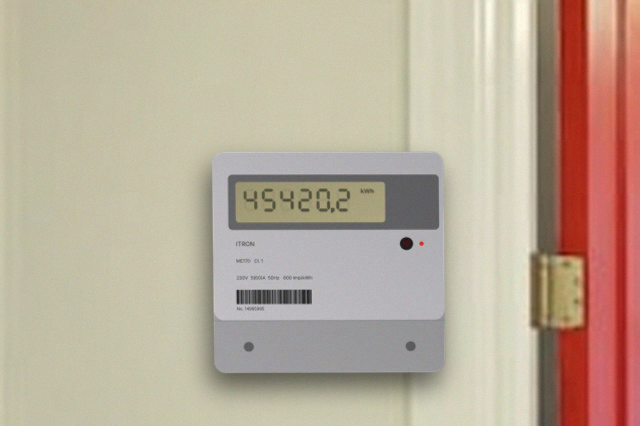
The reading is **45420.2** kWh
